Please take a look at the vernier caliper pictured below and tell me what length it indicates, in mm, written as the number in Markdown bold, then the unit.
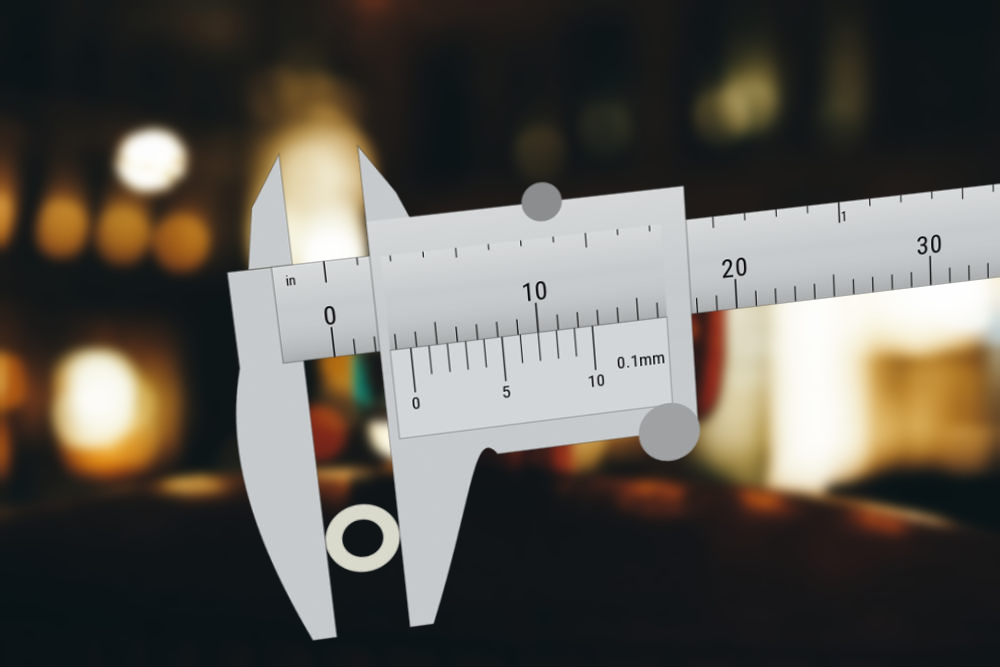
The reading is **3.7** mm
